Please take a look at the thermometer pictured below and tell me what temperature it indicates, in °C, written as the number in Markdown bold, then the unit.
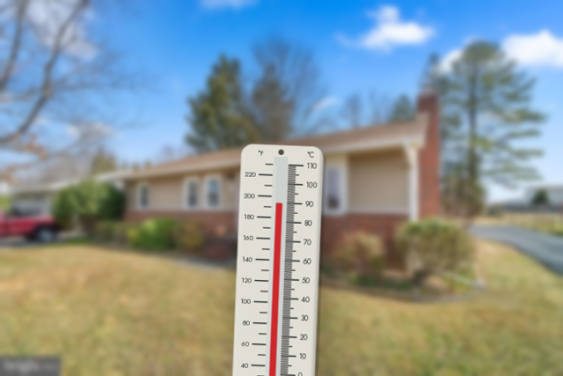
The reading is **90** °C
